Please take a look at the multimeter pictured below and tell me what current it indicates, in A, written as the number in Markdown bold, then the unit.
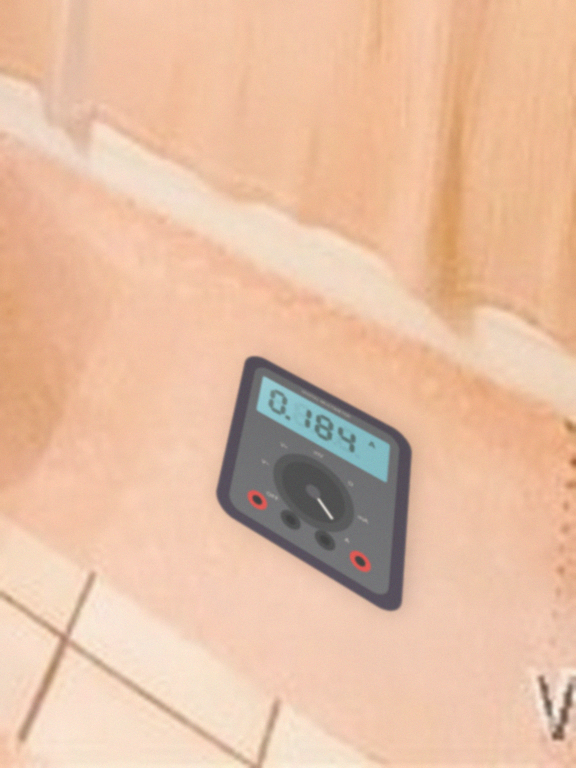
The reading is **0.184** A
